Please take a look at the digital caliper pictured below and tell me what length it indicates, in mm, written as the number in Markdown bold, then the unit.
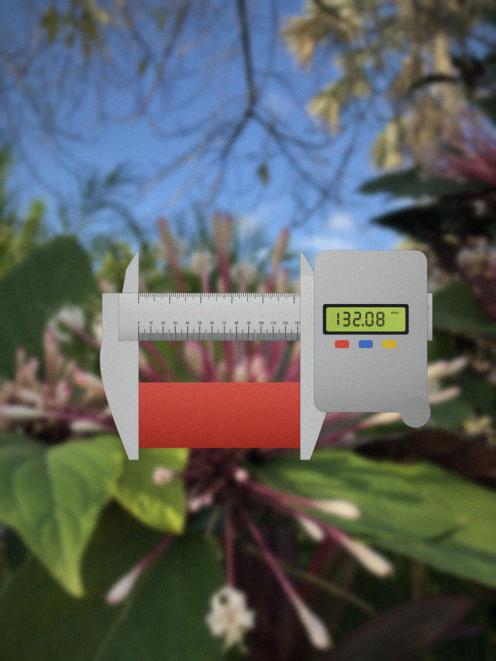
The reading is **132.08** mm
